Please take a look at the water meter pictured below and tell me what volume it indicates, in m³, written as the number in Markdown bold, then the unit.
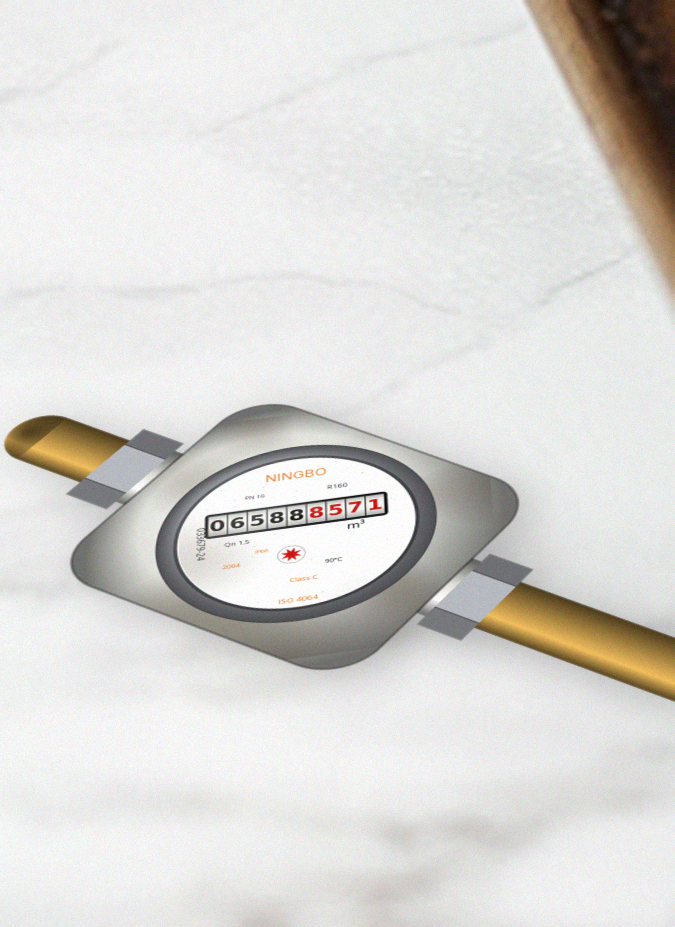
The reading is **6588.8571** m³
